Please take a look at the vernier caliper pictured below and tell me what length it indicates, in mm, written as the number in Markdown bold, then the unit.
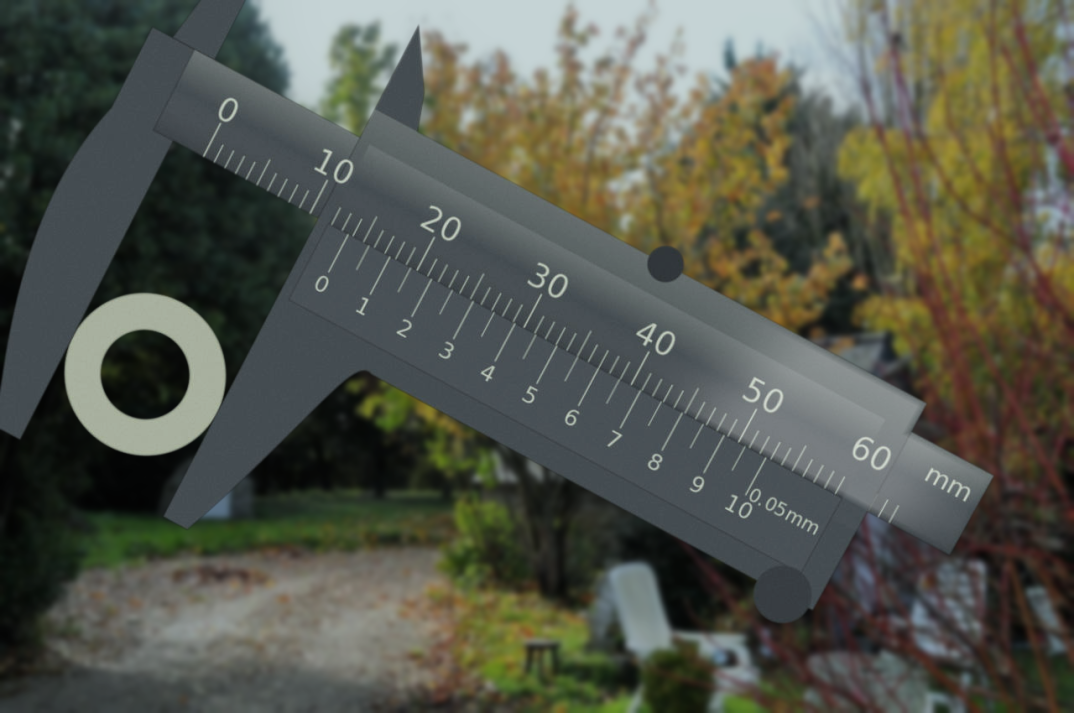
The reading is **13.6** mm
